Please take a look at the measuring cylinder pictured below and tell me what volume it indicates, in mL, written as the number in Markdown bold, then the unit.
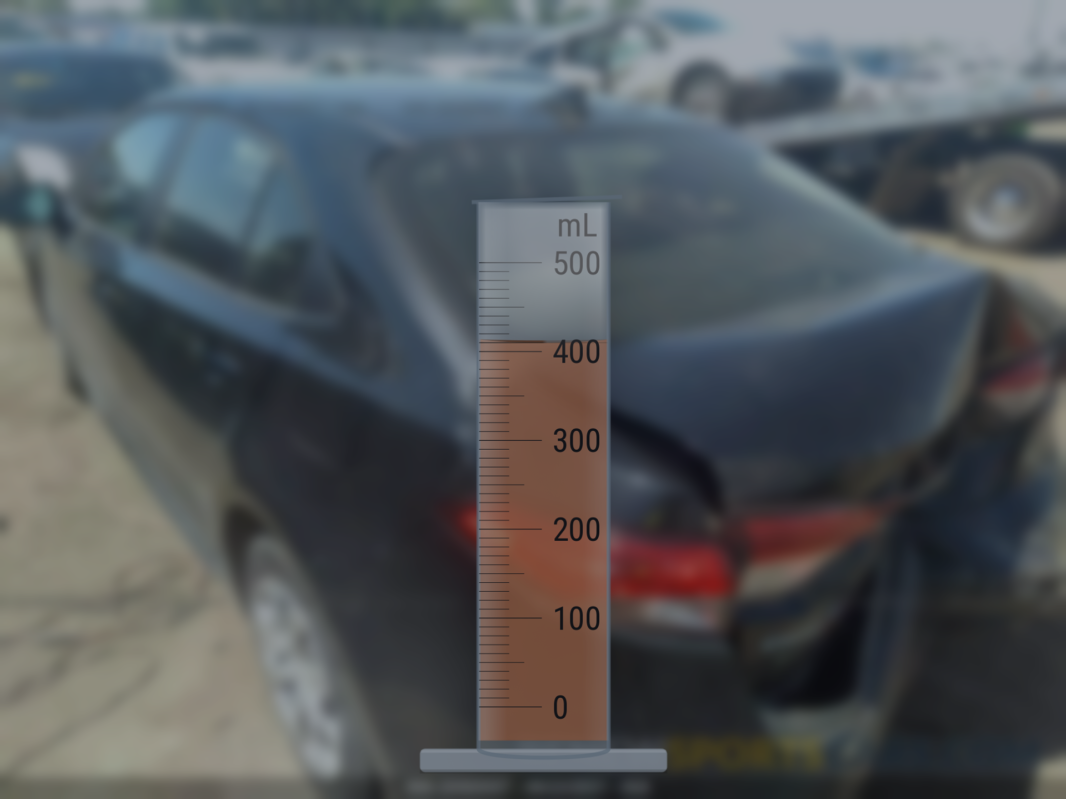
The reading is **410** mL
